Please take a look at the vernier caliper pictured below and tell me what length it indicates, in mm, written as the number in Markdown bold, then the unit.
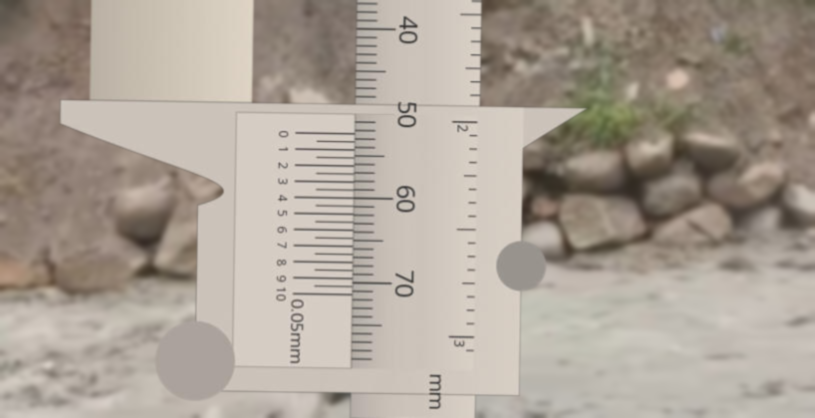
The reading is **52.4** mm
